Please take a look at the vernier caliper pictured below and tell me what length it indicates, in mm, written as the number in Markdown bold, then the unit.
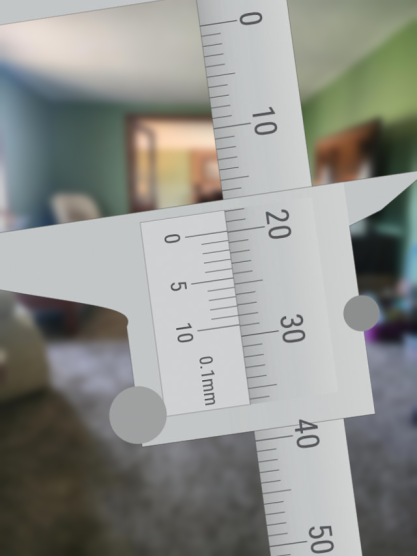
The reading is **19.9** mm
